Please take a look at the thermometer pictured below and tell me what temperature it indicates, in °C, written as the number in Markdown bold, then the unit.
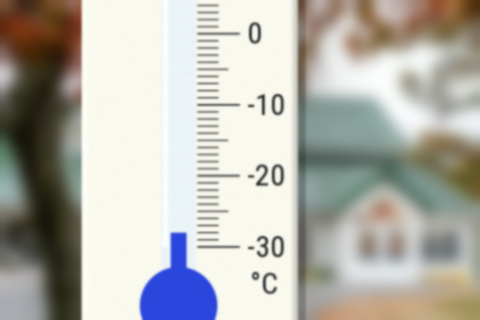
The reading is **-28** °C
